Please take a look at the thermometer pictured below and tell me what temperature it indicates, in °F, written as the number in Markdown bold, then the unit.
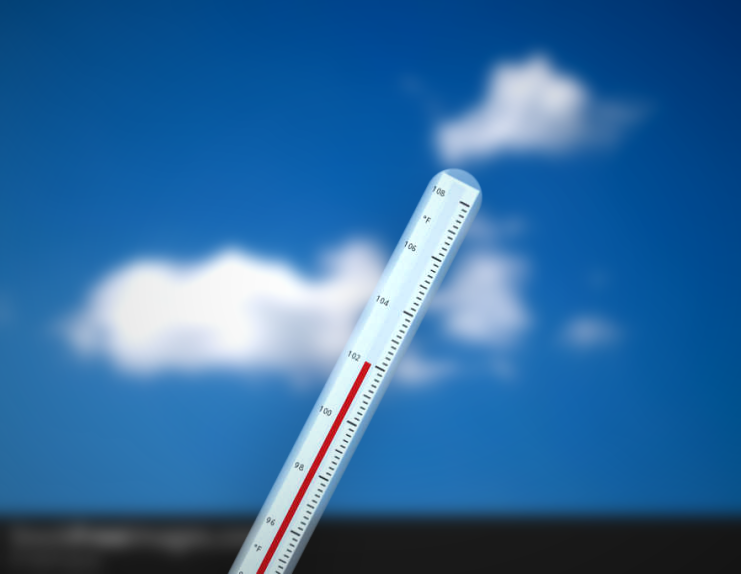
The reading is **102** °F
